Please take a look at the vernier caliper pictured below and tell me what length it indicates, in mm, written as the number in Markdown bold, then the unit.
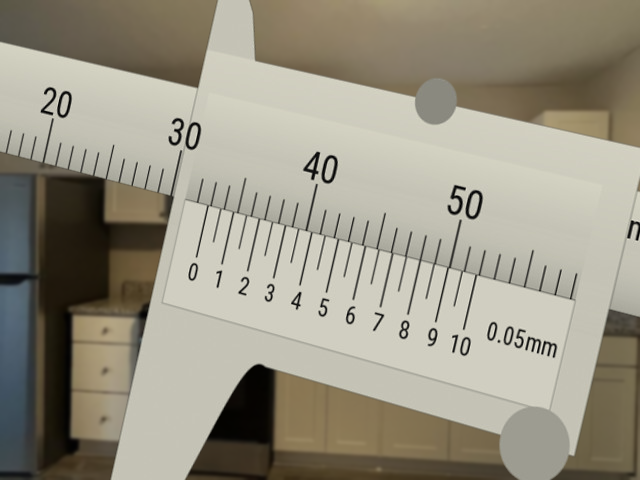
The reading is **32.8** mm
